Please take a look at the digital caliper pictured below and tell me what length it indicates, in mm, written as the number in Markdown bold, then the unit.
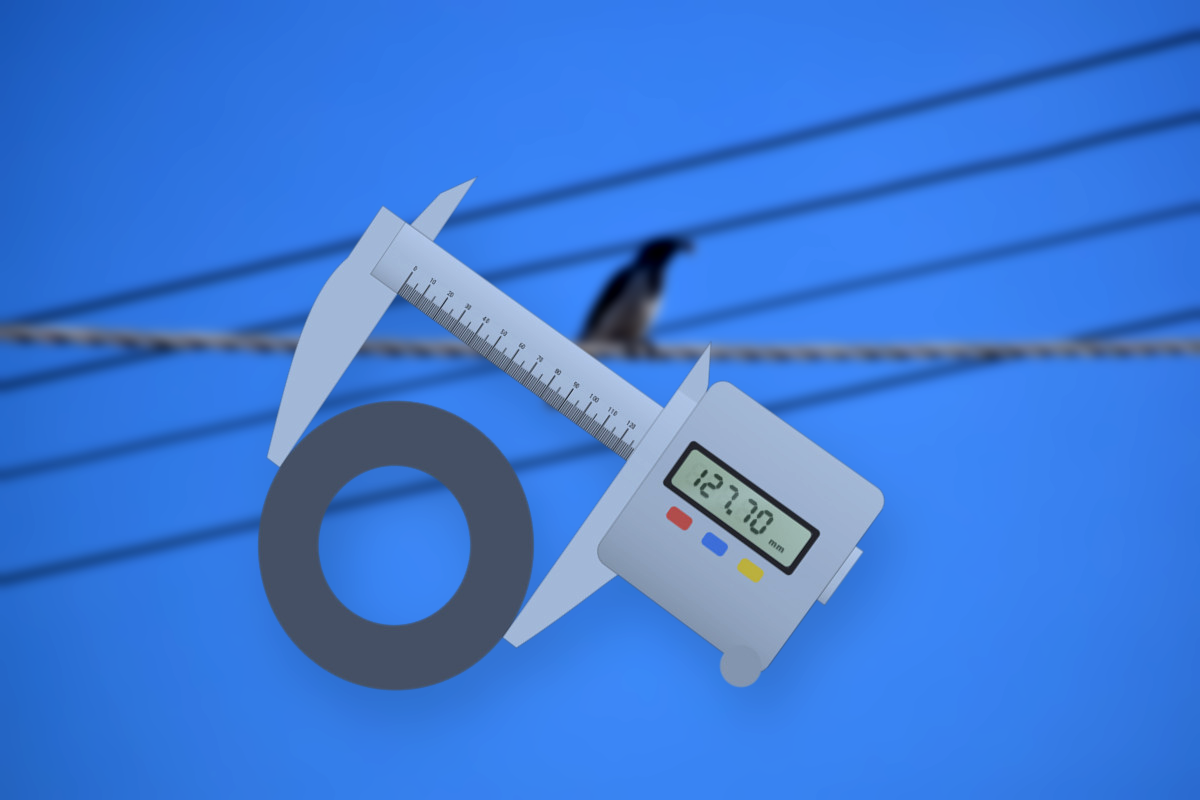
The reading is **127.70** mm
